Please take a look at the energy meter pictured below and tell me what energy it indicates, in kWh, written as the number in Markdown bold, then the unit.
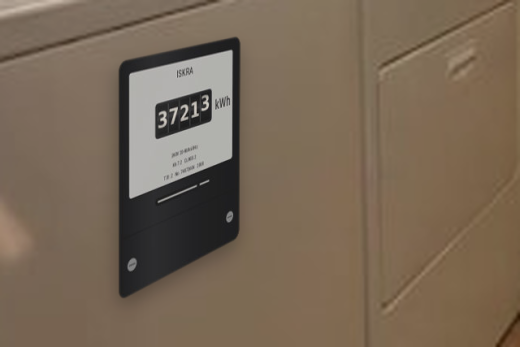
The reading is **37213** kWh
